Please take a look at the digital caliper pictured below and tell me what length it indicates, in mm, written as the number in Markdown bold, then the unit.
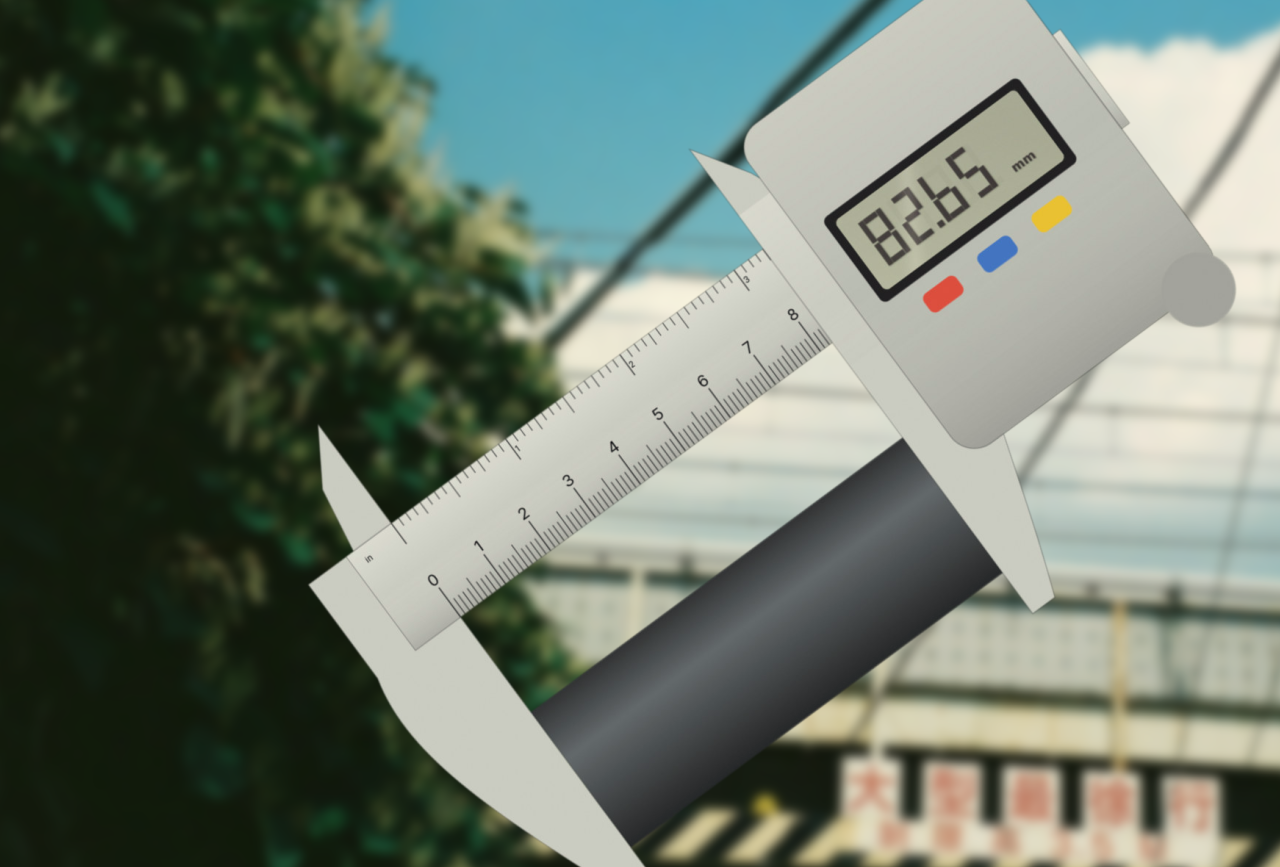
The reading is **82.65** mm
